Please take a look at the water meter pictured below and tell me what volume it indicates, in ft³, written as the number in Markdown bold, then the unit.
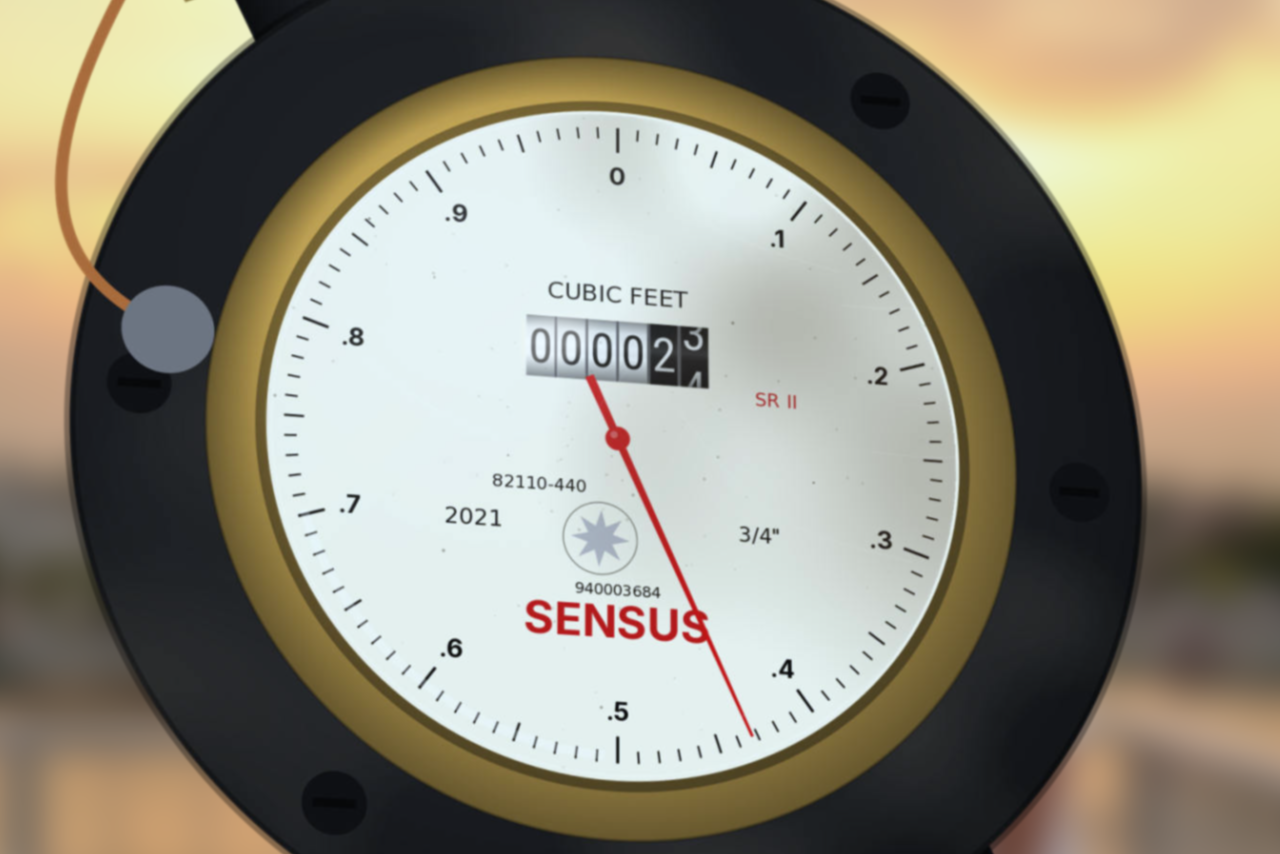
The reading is **23.43** ft³
